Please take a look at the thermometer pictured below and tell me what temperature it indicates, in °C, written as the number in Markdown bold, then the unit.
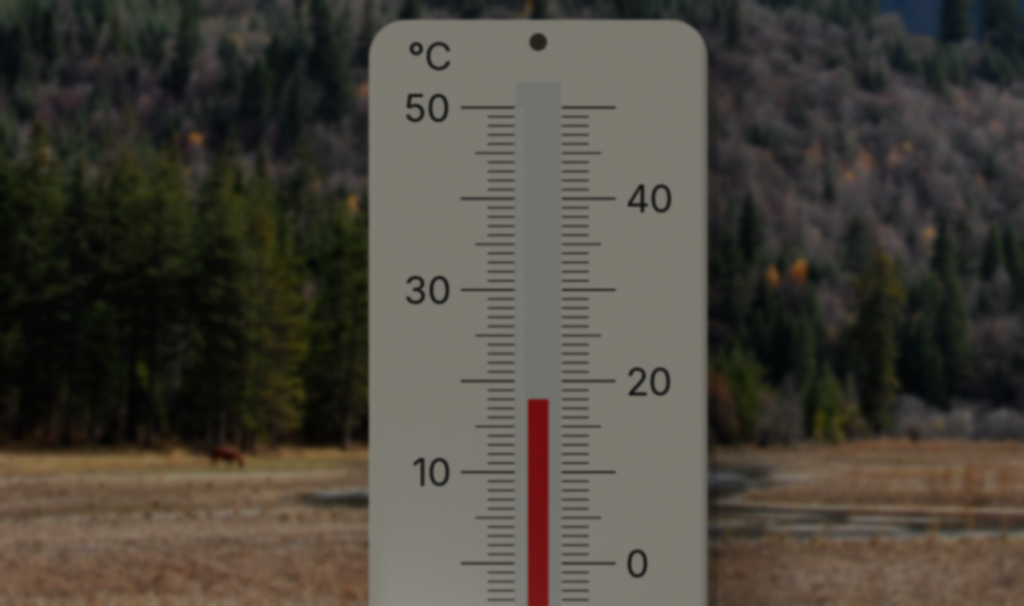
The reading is **18** °C
